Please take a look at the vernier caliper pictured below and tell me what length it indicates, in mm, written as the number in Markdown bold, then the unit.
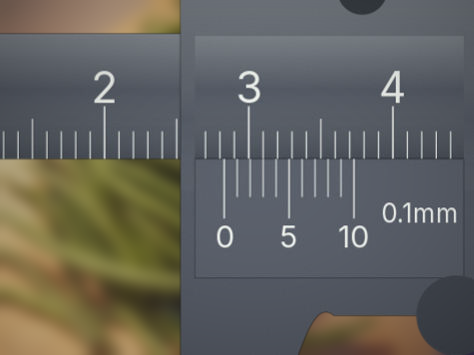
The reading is **28.3** mm
